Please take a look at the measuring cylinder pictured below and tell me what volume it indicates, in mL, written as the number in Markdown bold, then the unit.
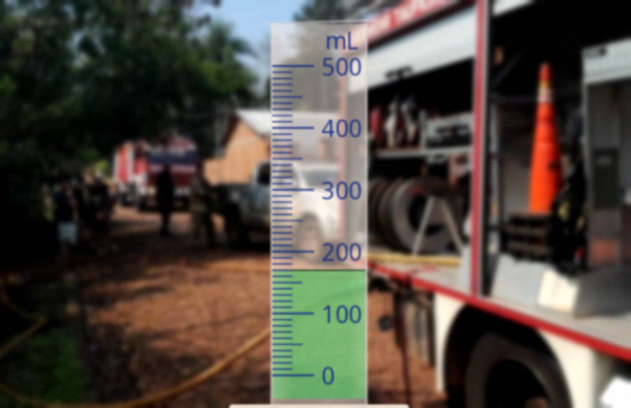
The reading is **170** mL
